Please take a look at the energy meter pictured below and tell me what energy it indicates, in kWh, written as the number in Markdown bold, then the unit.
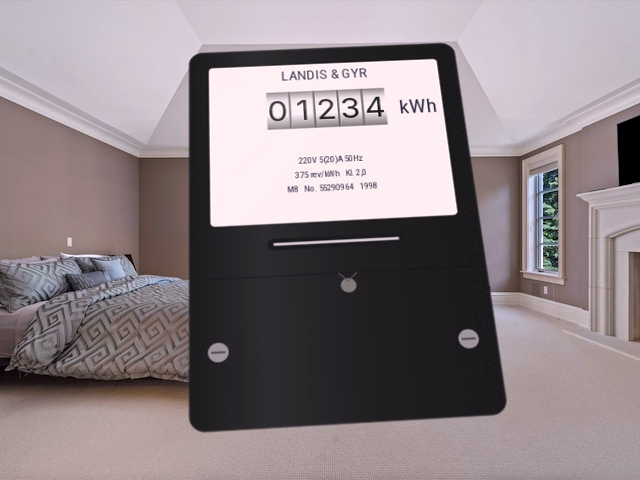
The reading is **1234** kWh
